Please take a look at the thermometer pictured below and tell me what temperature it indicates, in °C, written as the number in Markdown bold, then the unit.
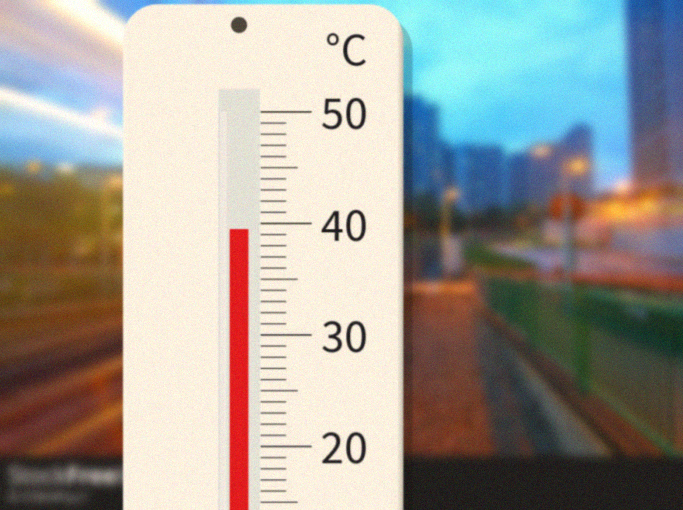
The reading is **39.5** °C
